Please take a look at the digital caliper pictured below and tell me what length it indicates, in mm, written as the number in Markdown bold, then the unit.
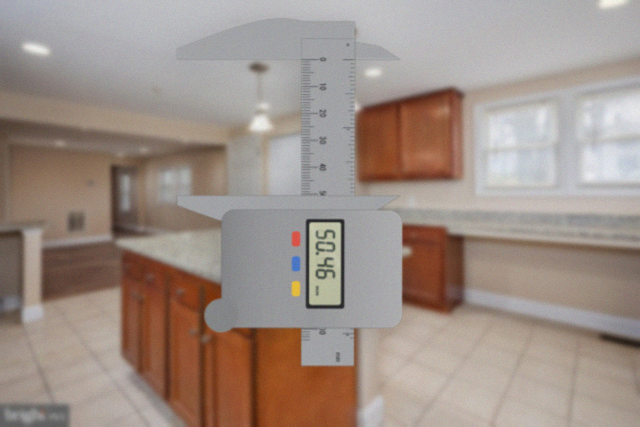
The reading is **50.46** mm
